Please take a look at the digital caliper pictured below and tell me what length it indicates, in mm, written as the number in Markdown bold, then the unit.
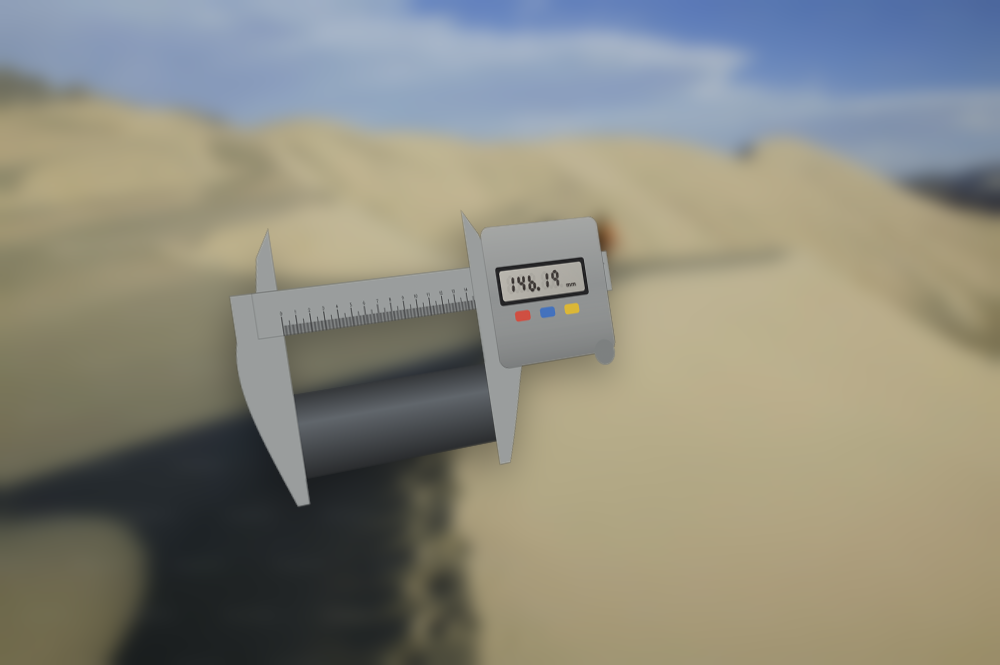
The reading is **146.19** mm
